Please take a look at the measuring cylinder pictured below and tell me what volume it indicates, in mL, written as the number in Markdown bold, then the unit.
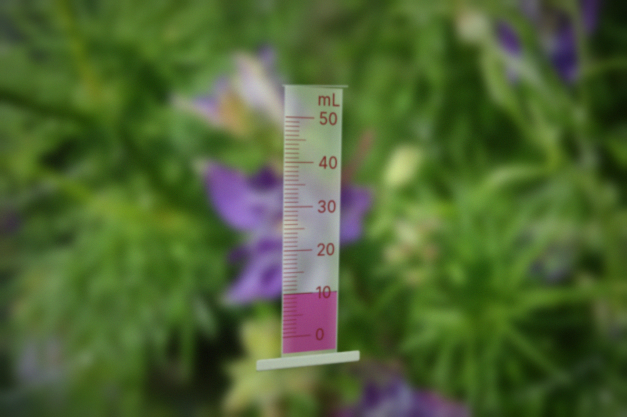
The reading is **10** mL
